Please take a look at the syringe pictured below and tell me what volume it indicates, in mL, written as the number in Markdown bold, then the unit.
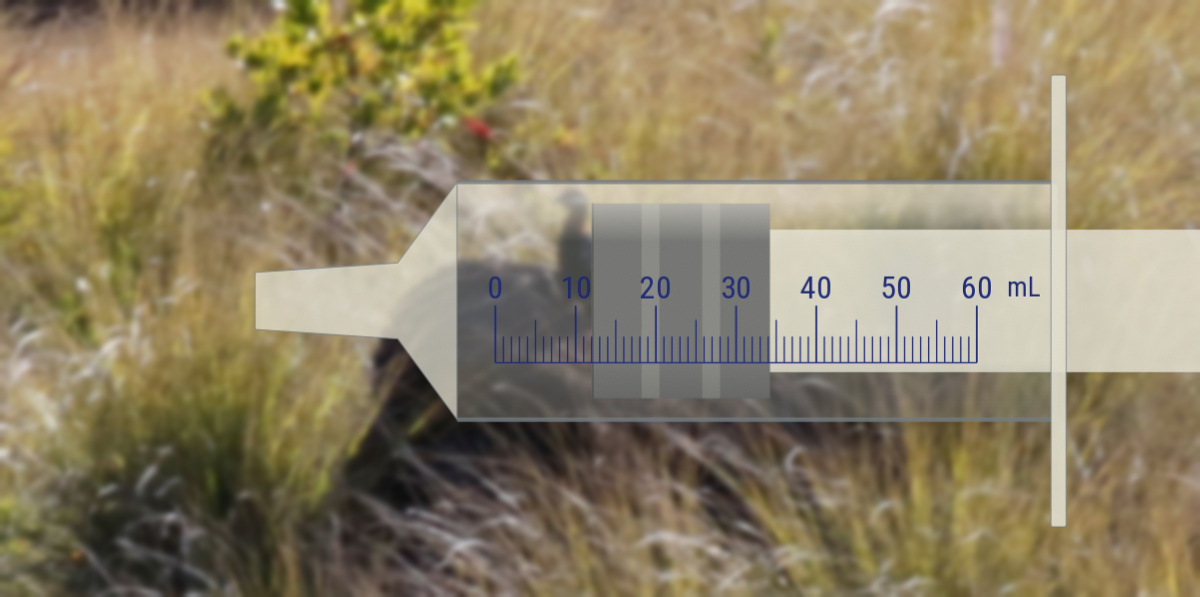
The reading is **12** mL
